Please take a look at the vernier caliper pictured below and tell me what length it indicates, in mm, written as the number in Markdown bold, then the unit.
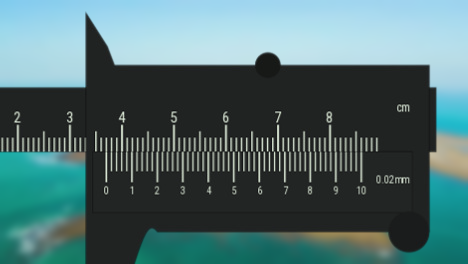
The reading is **37.0** mm
